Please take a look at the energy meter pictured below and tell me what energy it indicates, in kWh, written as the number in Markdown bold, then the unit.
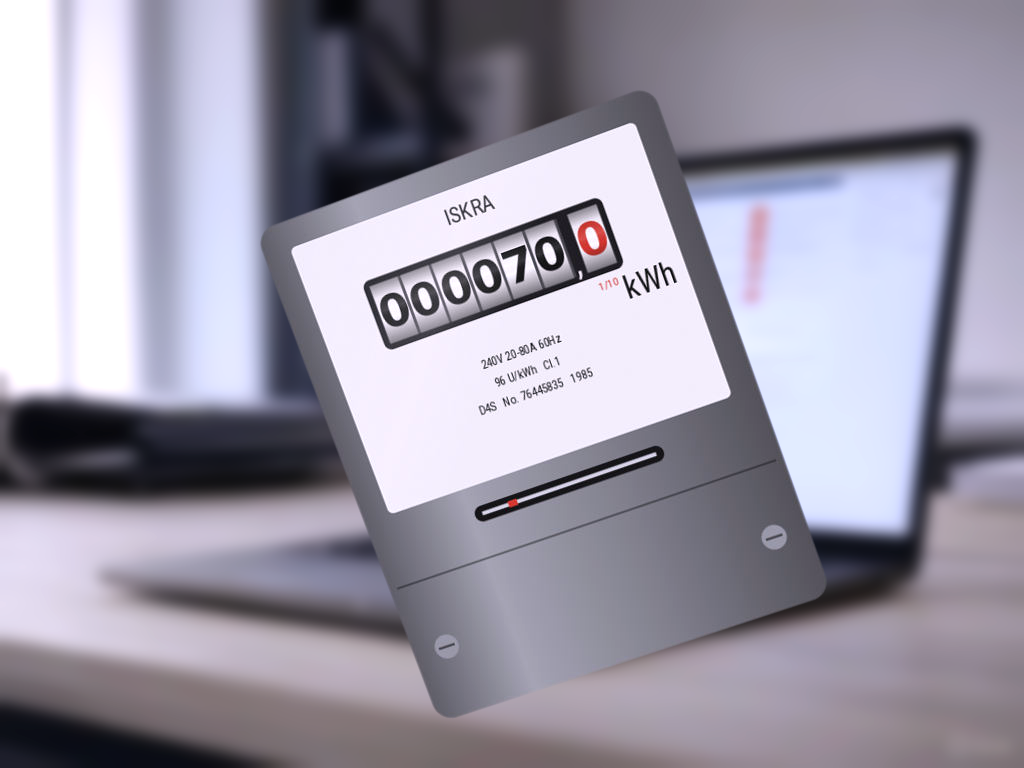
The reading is **70.0** kWh
